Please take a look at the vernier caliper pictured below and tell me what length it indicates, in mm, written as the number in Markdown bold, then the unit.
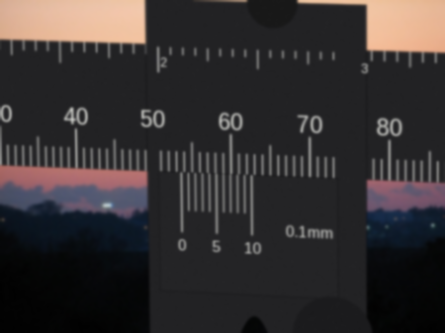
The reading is **53.6** mm
